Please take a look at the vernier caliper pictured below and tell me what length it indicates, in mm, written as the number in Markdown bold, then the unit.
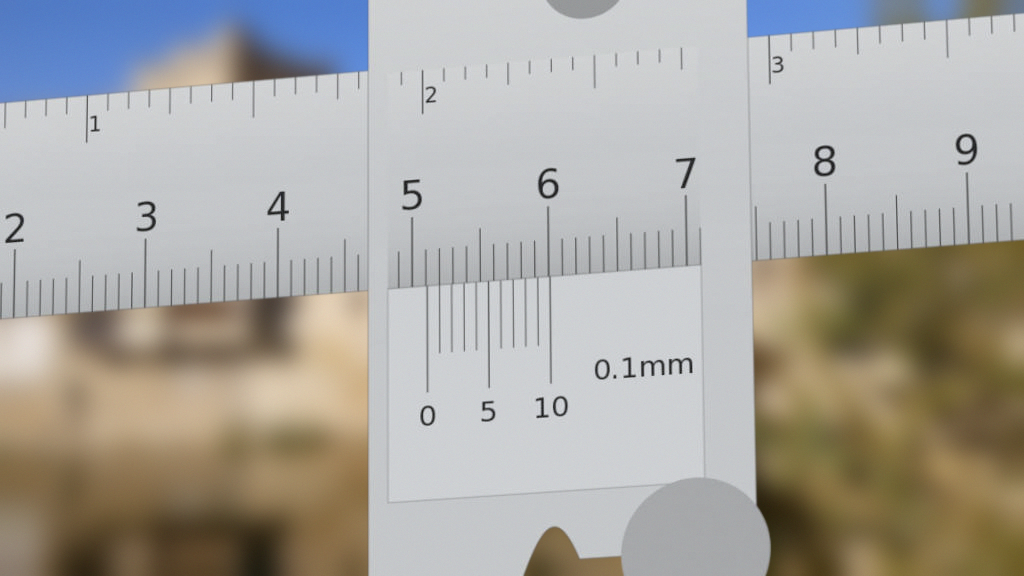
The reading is **51.1** mm
